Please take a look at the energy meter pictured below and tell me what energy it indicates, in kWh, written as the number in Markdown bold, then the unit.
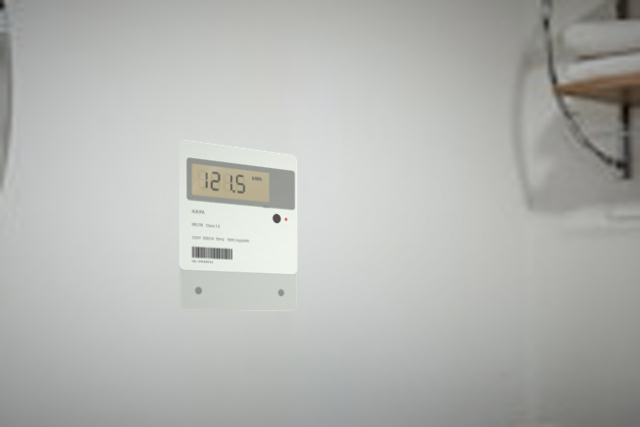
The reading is **121.5** kWh
